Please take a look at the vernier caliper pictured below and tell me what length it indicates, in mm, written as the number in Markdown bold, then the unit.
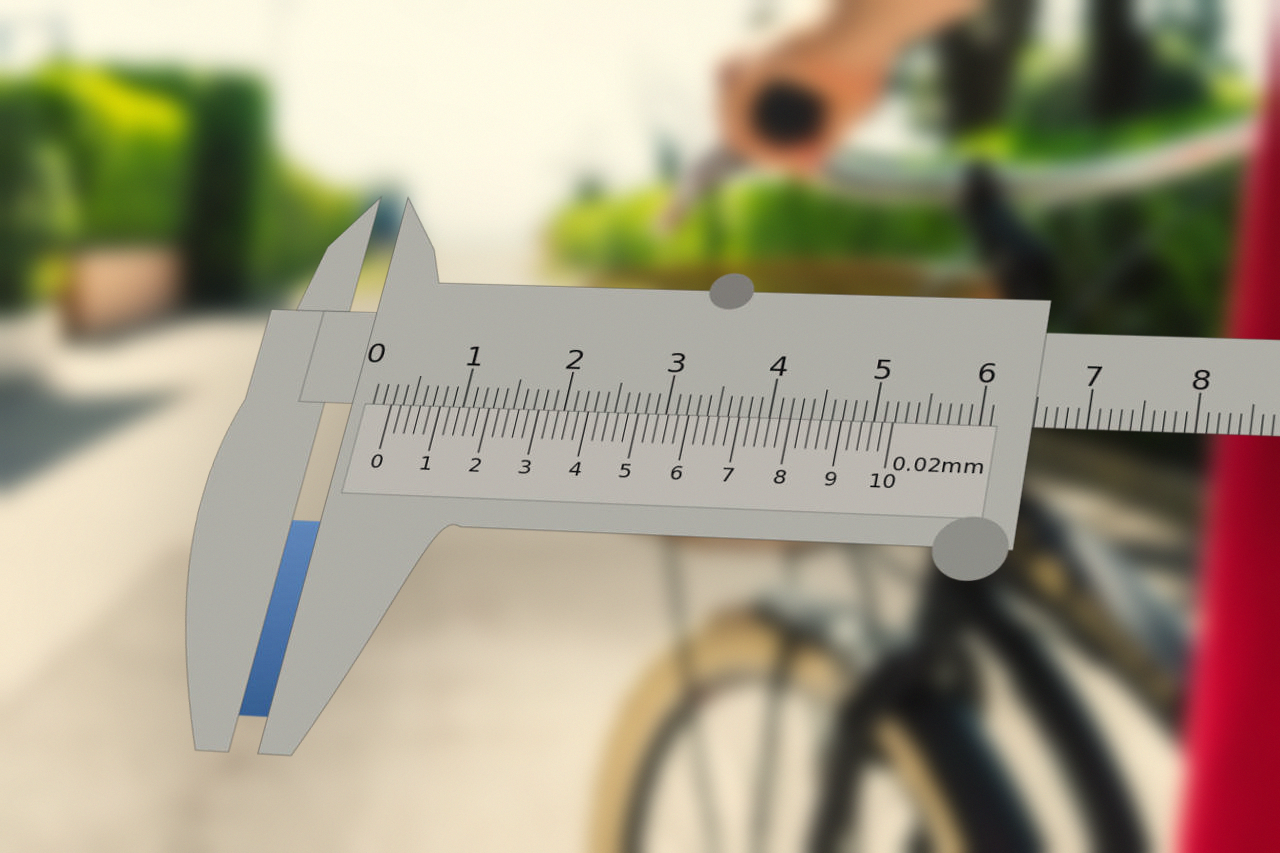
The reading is **2.8** mm
